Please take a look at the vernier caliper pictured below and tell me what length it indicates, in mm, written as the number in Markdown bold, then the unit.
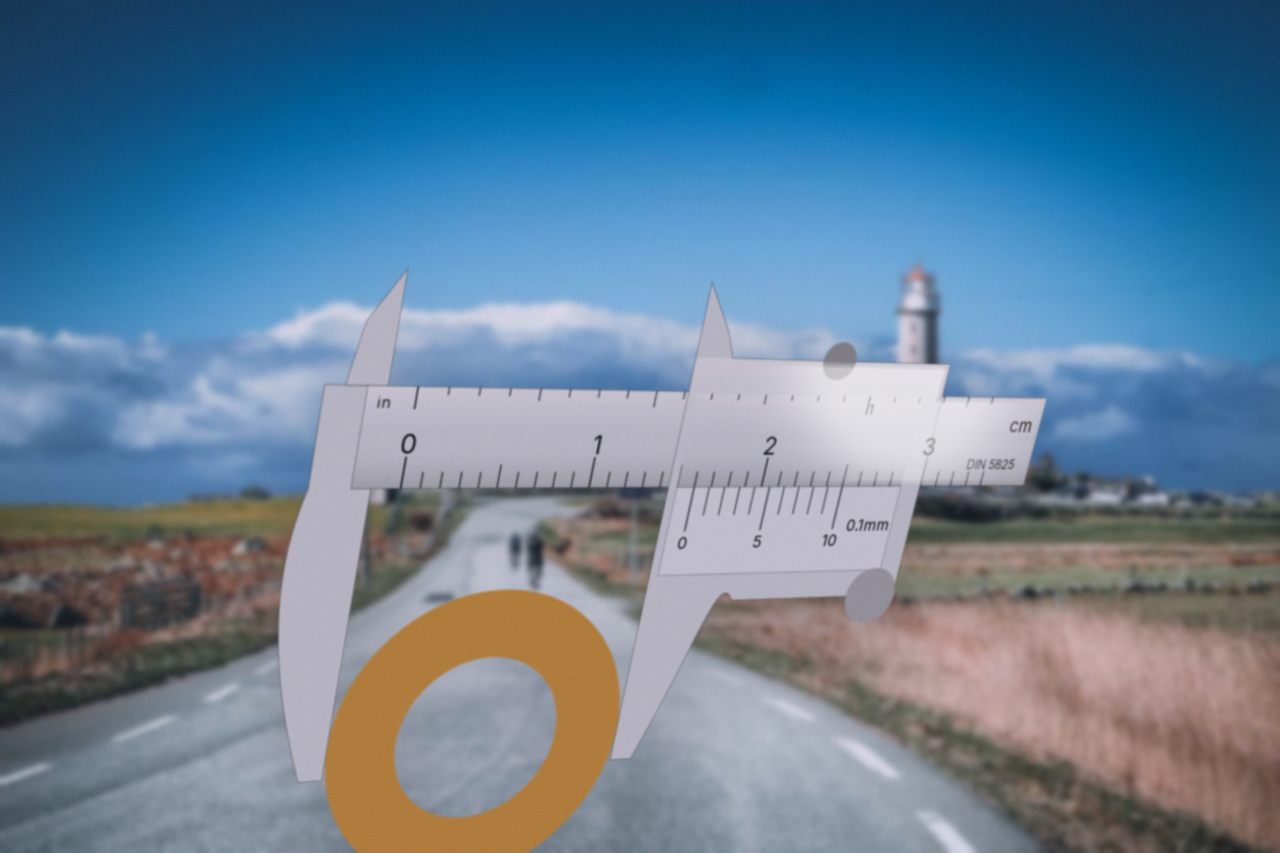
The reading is **16.0** mm
